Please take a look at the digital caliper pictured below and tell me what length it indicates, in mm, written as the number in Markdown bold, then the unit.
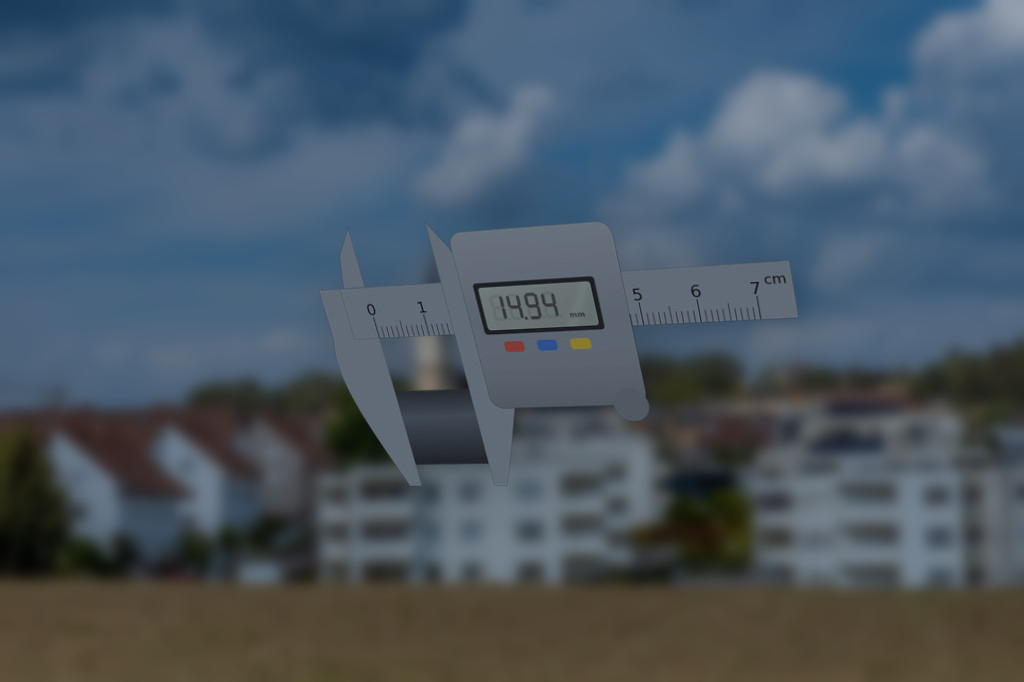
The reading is **14.94** mm
